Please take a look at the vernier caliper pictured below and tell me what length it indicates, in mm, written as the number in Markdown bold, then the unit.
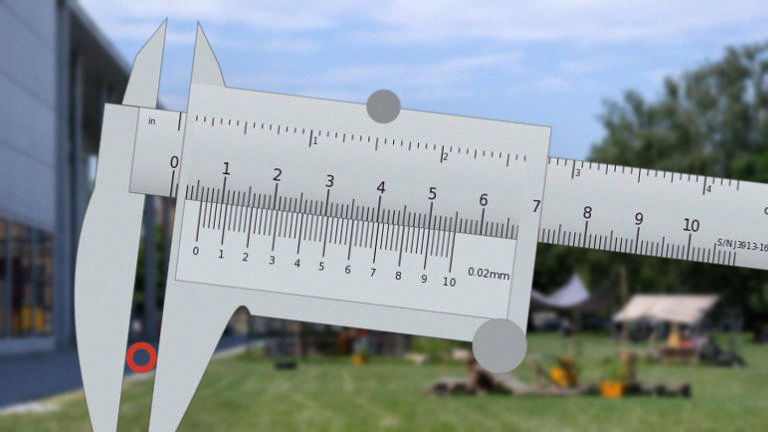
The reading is **6.0** mm
